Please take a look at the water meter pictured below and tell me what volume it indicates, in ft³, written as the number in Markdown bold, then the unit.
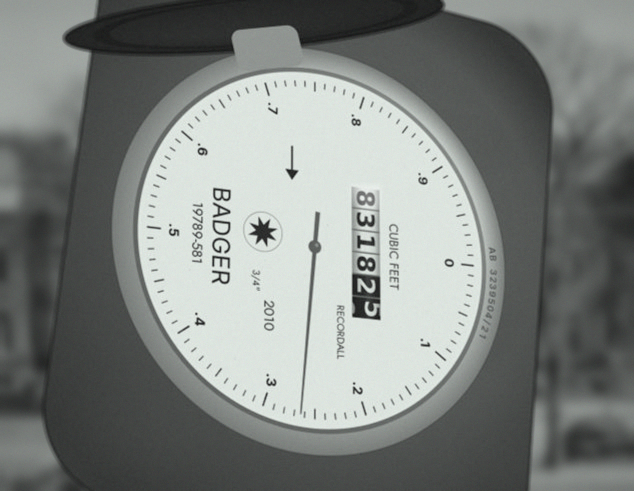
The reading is **831825.26** ft³
